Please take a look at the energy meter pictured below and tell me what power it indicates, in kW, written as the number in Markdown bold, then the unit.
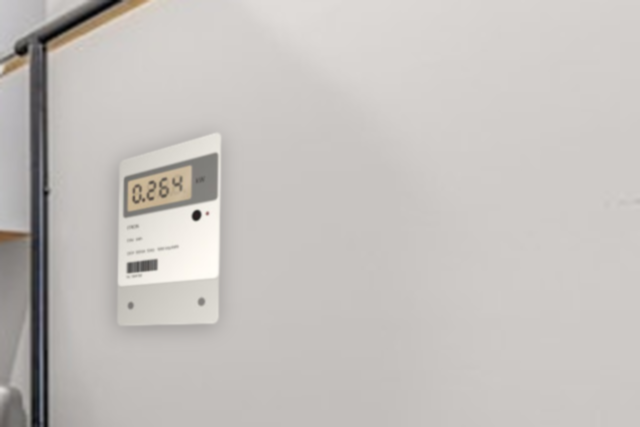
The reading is **0.264** kW
